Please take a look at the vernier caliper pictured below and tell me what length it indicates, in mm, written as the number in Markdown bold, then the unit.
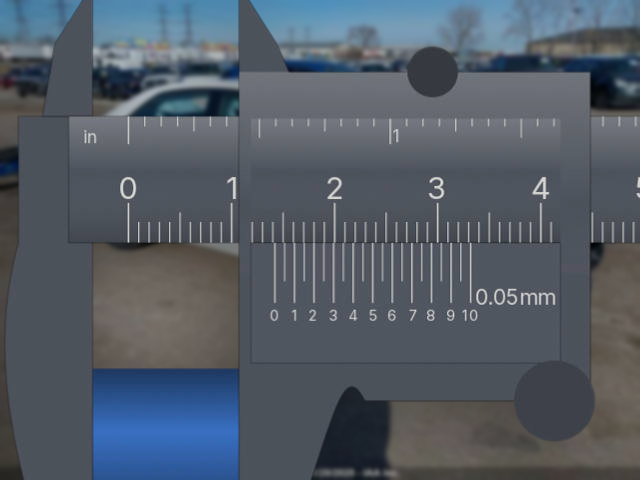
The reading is **14.2** mm
